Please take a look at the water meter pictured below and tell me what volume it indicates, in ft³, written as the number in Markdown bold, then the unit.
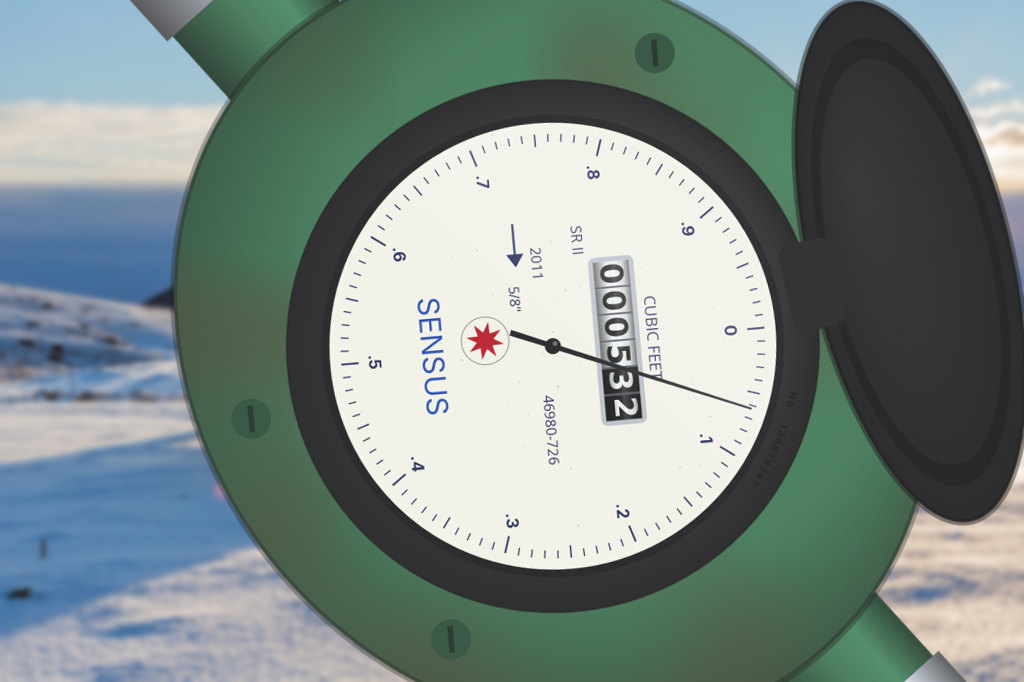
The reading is **532.06** ft³
